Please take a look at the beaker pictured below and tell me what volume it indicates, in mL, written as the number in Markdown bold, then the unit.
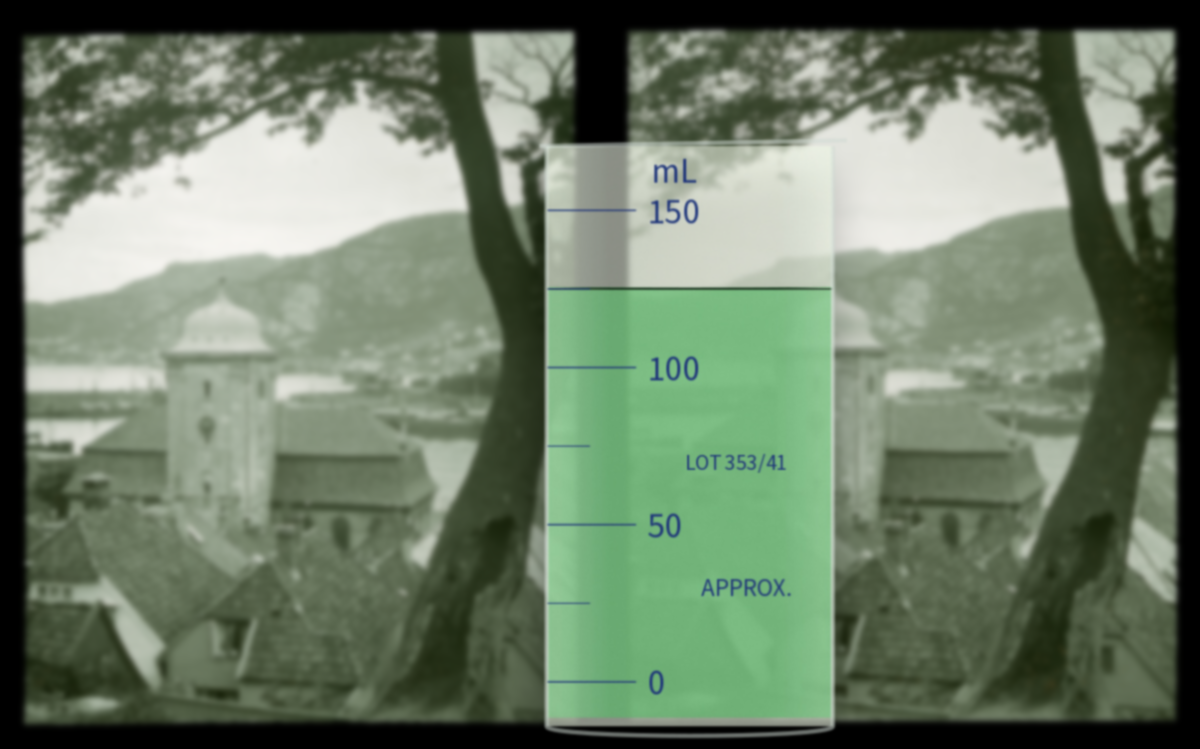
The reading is **125** mL
